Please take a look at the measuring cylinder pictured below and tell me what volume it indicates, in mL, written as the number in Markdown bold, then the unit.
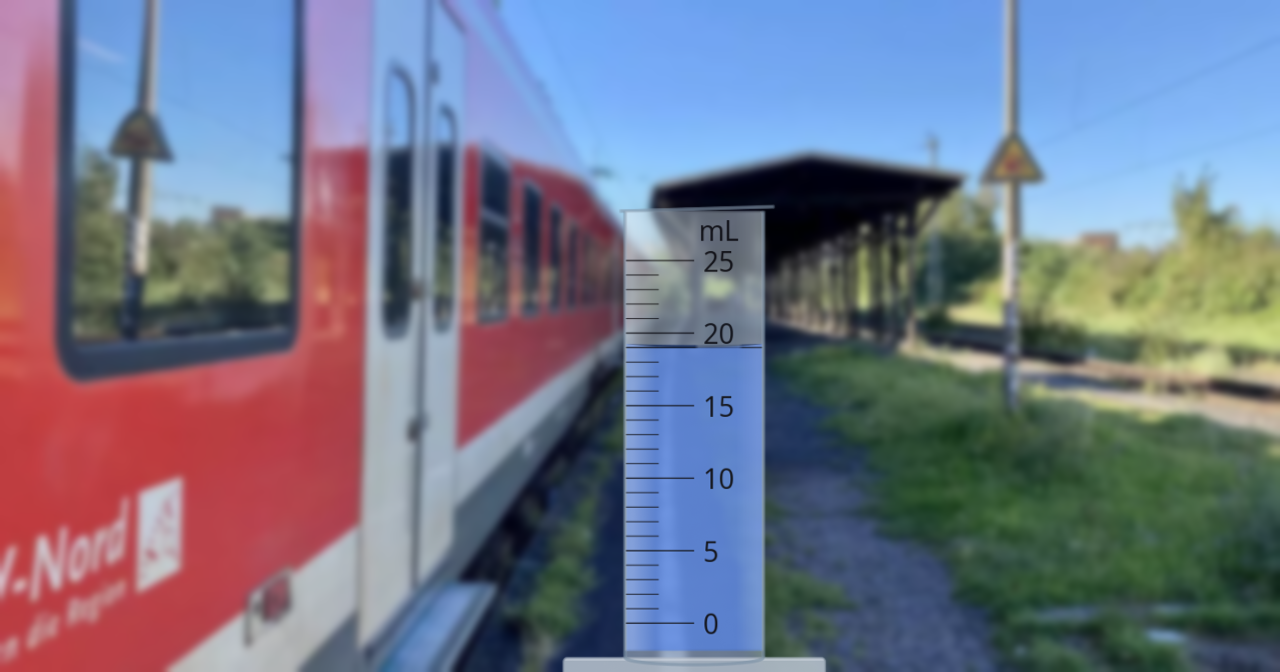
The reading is **19** mL
